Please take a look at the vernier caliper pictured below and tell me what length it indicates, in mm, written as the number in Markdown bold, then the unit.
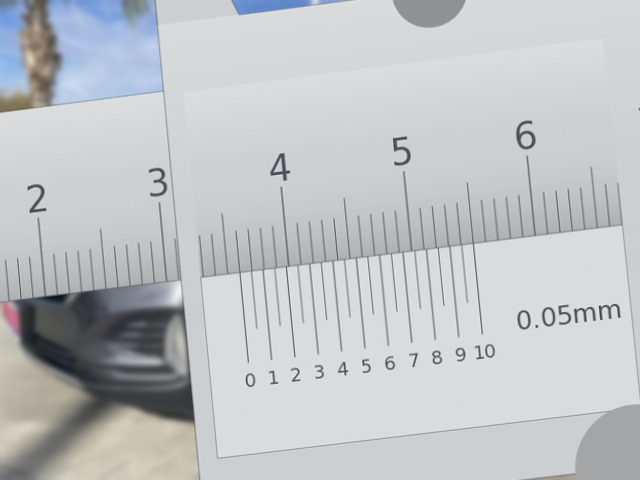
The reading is **36.0** mm
